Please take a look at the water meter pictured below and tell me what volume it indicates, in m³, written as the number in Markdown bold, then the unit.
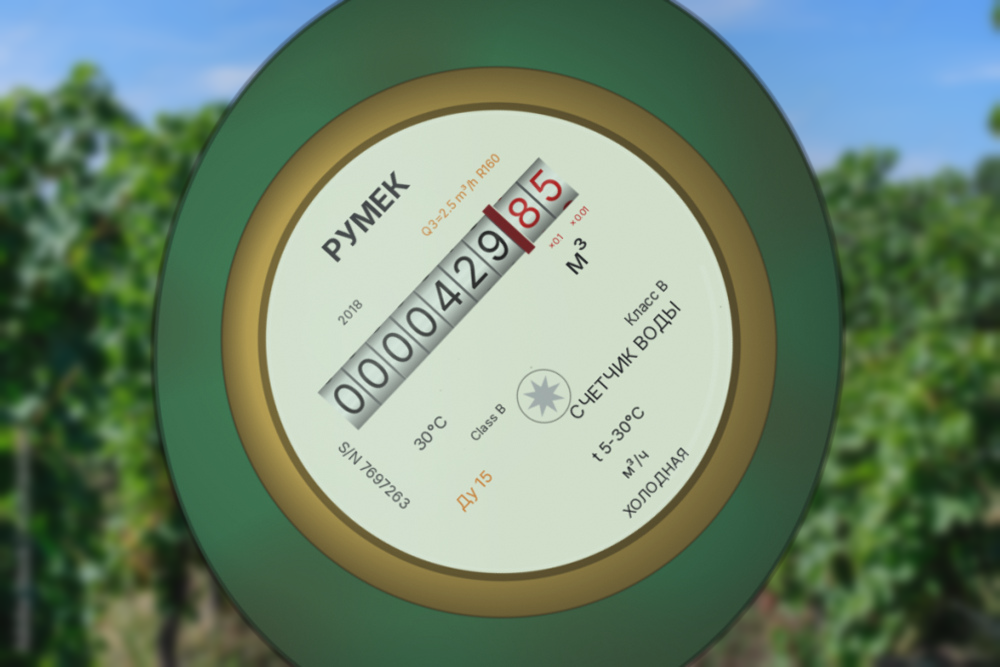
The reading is **429.85** m³
